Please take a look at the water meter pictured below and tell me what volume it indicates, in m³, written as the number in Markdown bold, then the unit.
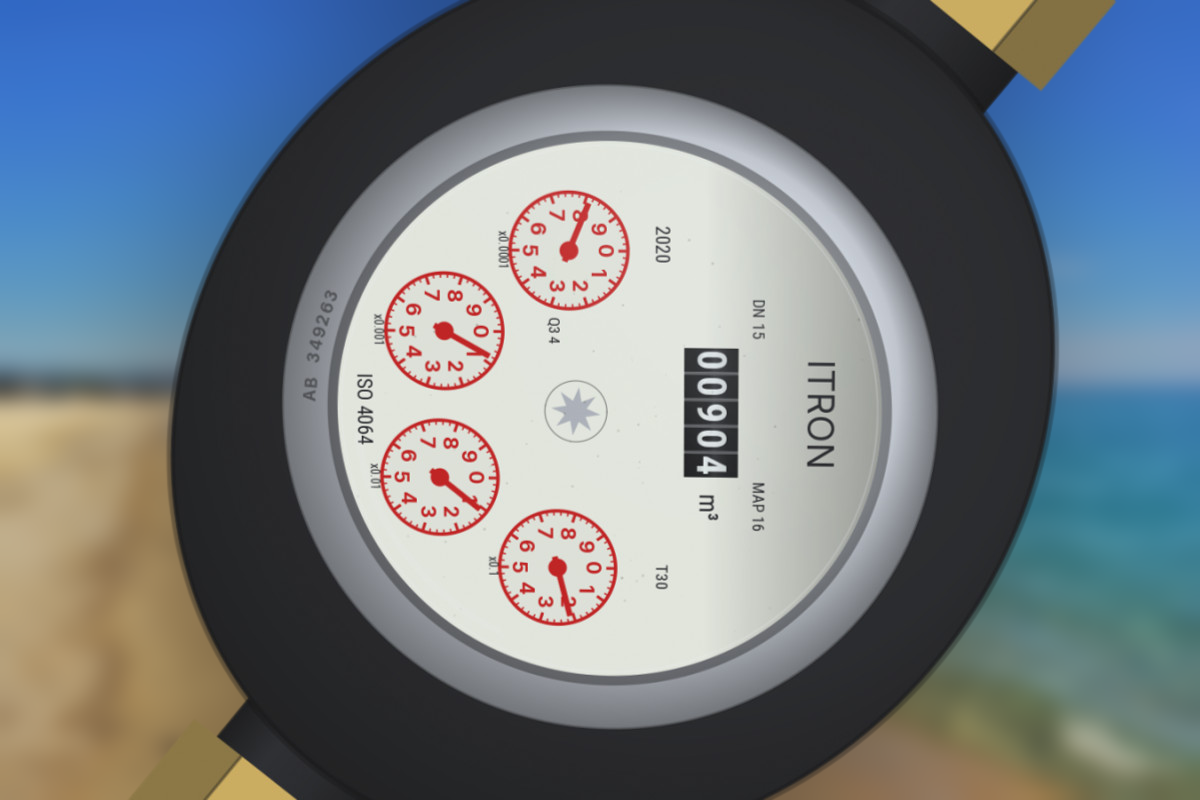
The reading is **904.2108** m³
